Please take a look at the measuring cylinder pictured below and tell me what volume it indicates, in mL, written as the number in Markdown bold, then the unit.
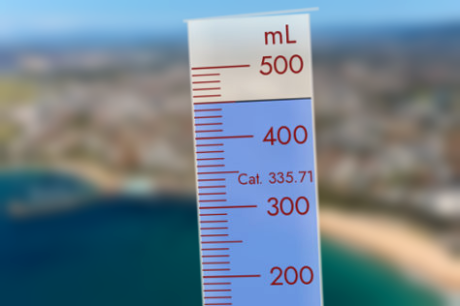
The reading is **450** mL
